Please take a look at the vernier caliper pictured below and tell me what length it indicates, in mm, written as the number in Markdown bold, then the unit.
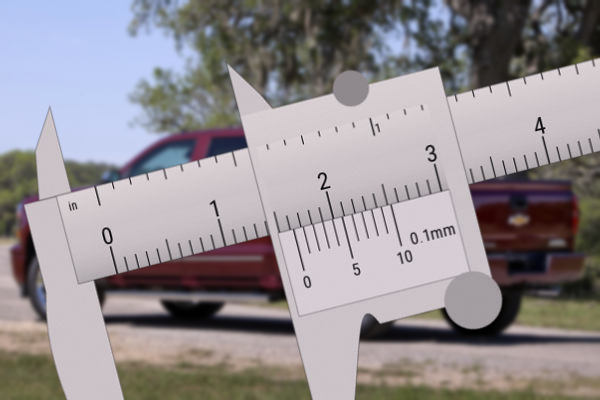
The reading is **16.3** mm
